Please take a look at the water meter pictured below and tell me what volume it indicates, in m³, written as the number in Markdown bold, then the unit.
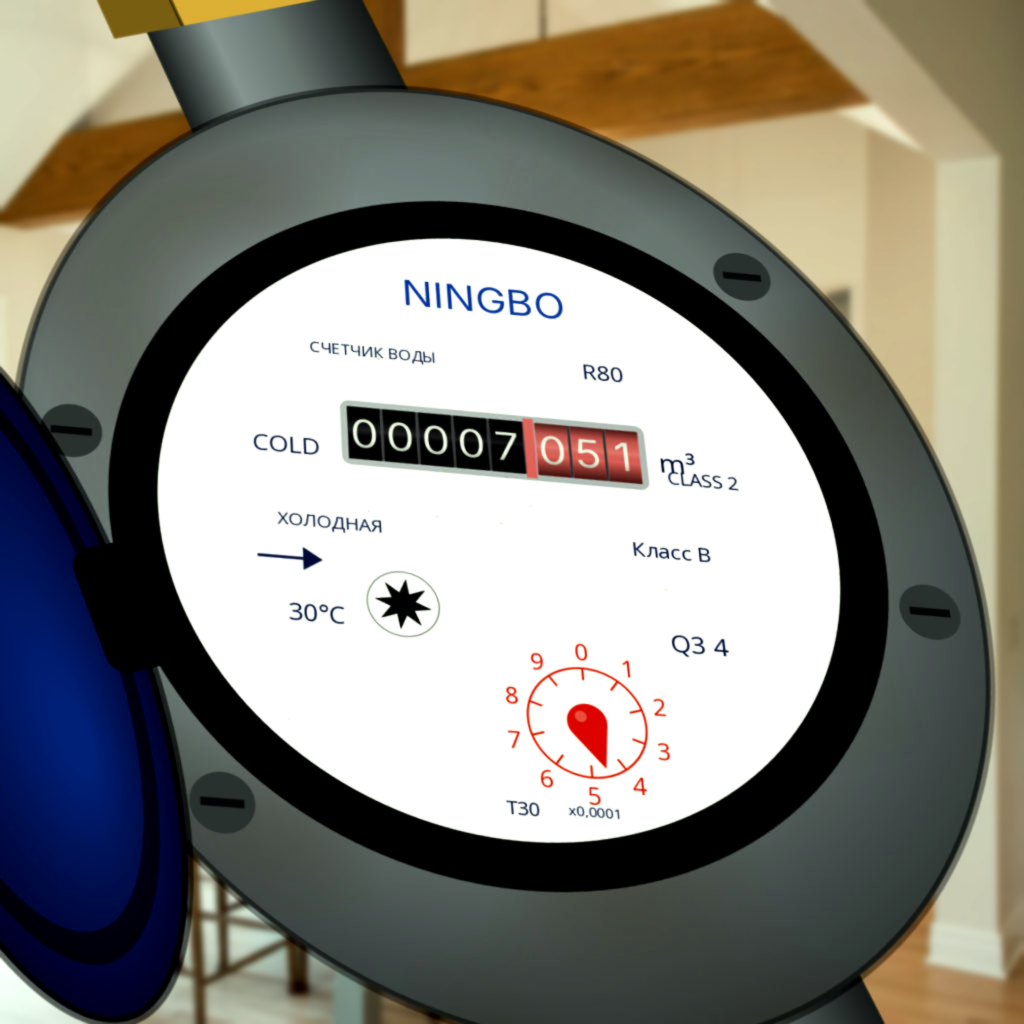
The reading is **7.0514** m³
